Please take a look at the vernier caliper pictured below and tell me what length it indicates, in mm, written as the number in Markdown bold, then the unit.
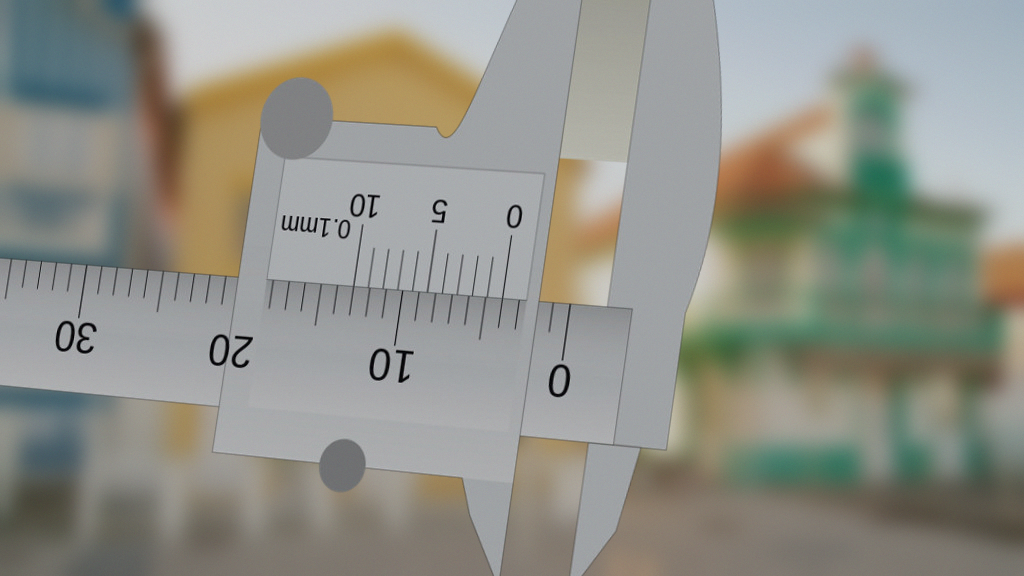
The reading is **4.0** mm
